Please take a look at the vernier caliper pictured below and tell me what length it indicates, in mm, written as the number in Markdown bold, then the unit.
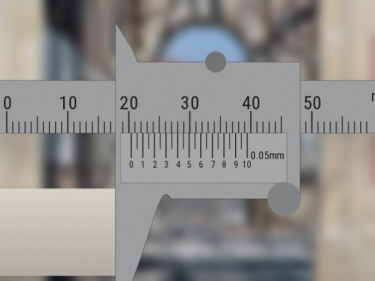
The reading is **20.4** mm
